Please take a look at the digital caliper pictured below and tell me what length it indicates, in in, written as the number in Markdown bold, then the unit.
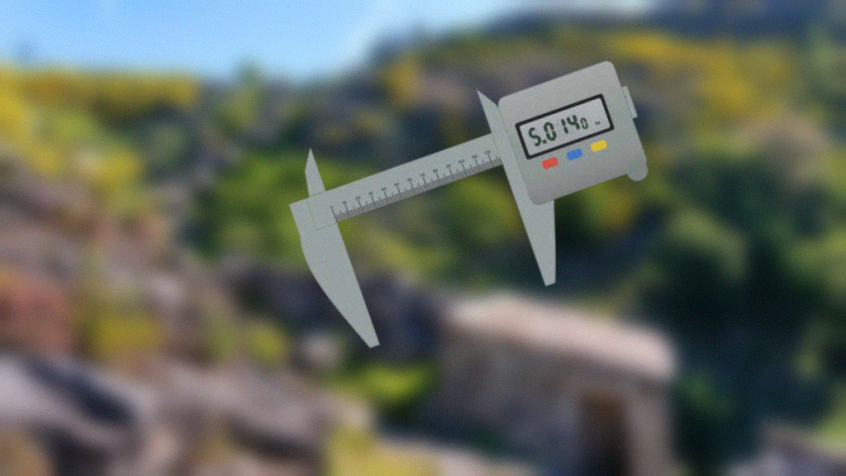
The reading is **5.0140** in
